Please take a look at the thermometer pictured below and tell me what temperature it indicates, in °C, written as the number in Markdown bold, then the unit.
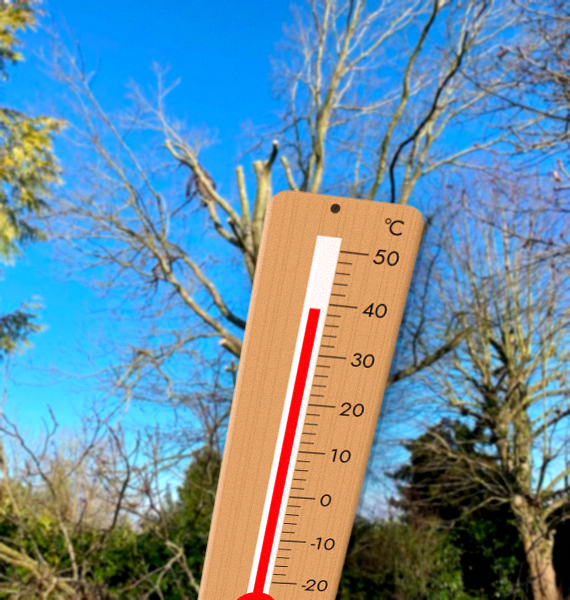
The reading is **39** °C
